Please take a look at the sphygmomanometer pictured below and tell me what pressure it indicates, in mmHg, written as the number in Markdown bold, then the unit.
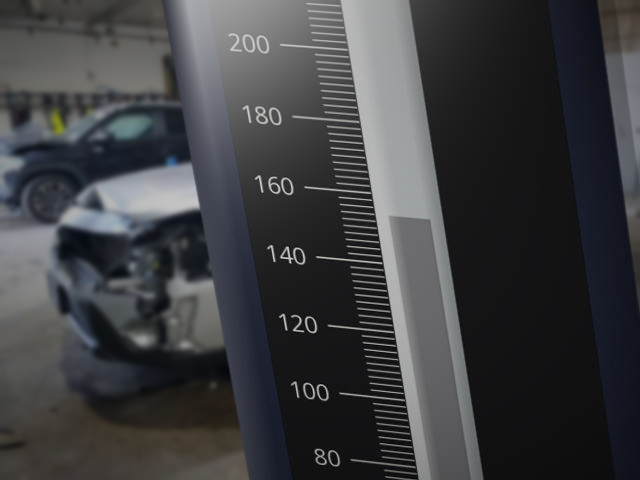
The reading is **154** mmHg
